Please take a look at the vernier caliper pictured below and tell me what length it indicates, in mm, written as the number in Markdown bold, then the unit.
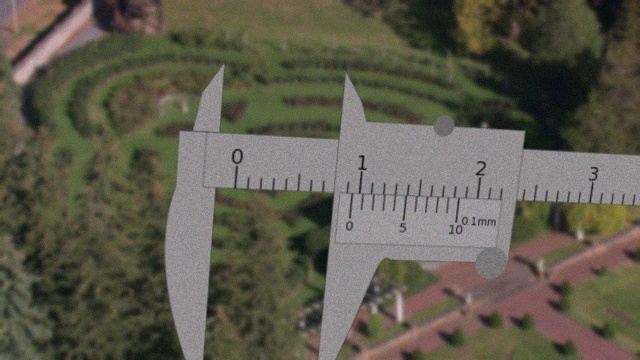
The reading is **9.4** mm
